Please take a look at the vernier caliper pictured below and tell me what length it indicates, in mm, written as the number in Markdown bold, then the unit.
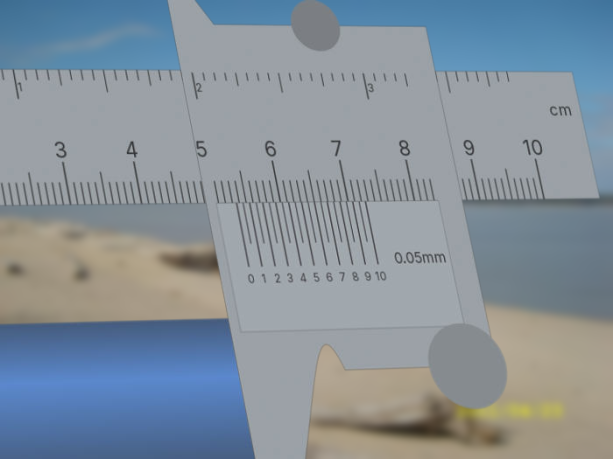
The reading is **53.6** mm
